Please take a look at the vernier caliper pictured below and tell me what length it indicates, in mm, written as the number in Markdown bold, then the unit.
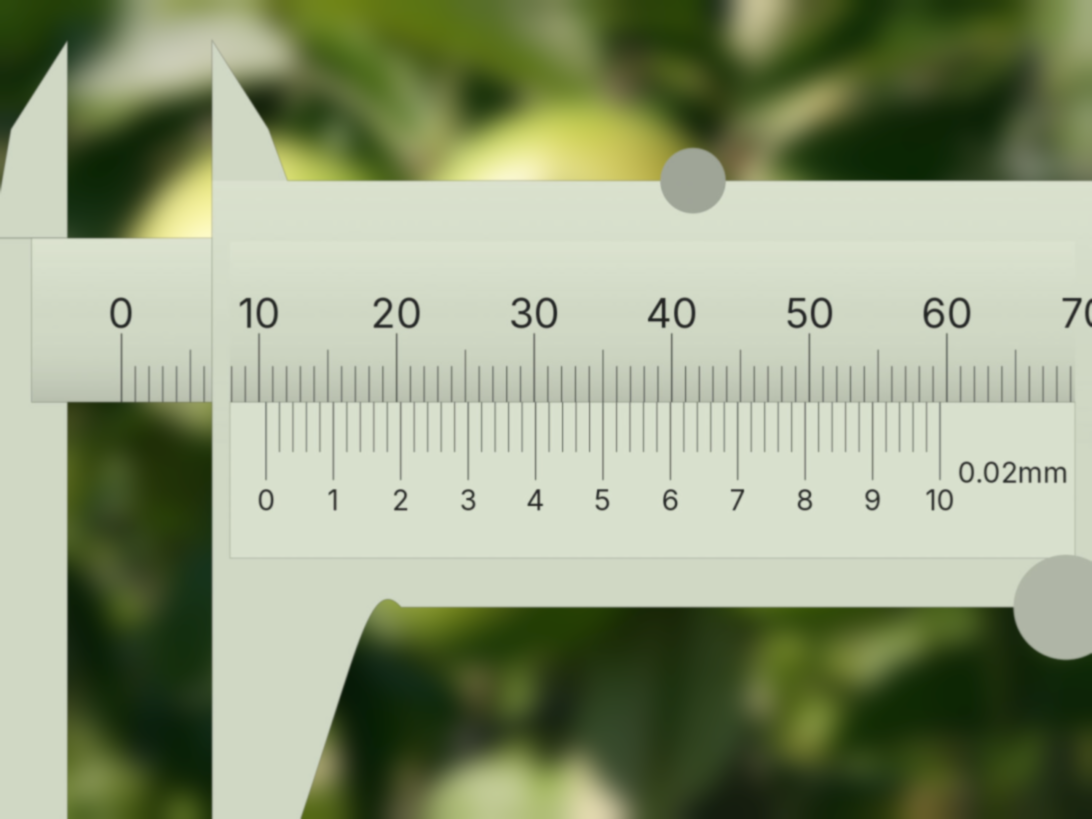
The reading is **10.5** mm
